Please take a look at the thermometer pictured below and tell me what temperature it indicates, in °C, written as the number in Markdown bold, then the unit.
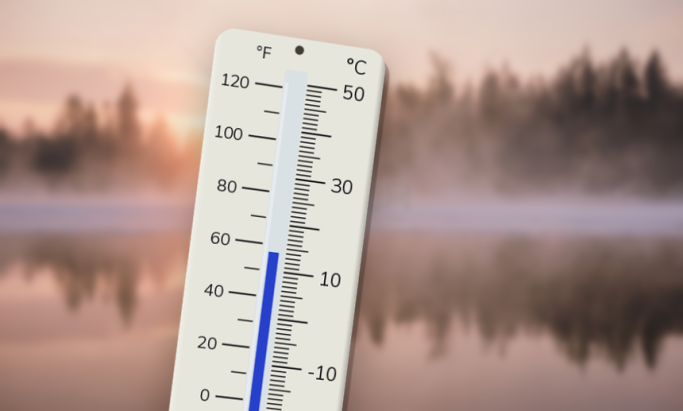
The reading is **14** °C
